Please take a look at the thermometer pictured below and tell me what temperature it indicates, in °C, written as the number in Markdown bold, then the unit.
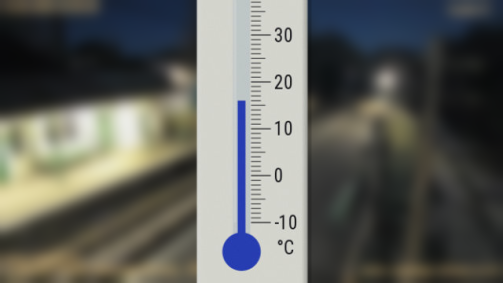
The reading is **16** °C
